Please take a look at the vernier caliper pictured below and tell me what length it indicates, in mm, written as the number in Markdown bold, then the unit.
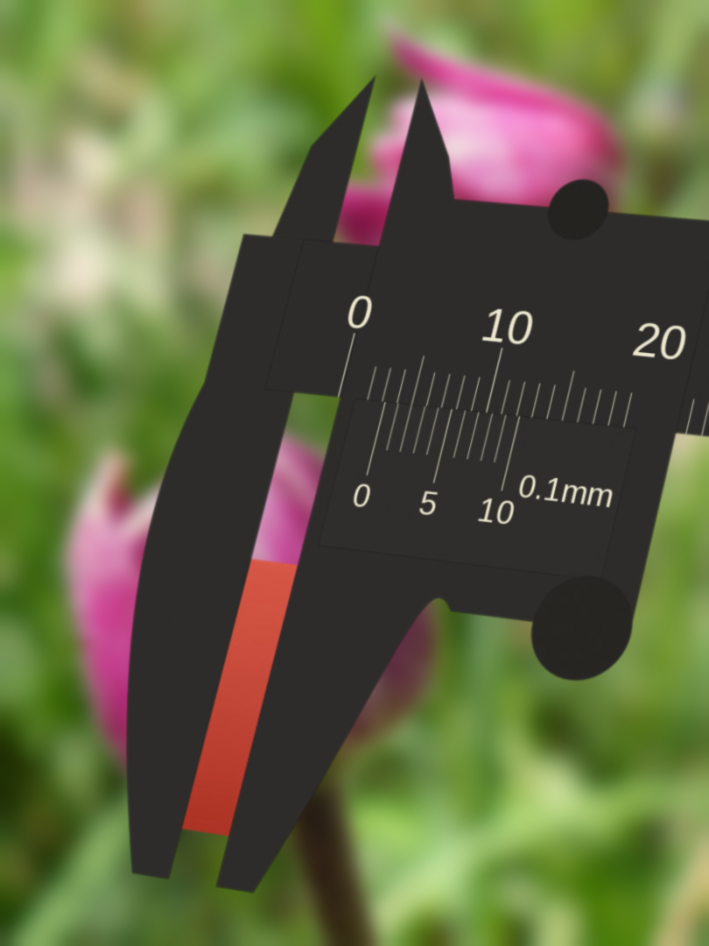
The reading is **3.2** mm
